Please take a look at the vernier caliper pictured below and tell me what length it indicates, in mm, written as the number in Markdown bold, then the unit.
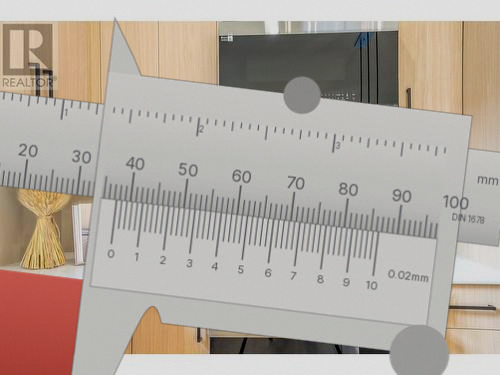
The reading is **37.4** mm
